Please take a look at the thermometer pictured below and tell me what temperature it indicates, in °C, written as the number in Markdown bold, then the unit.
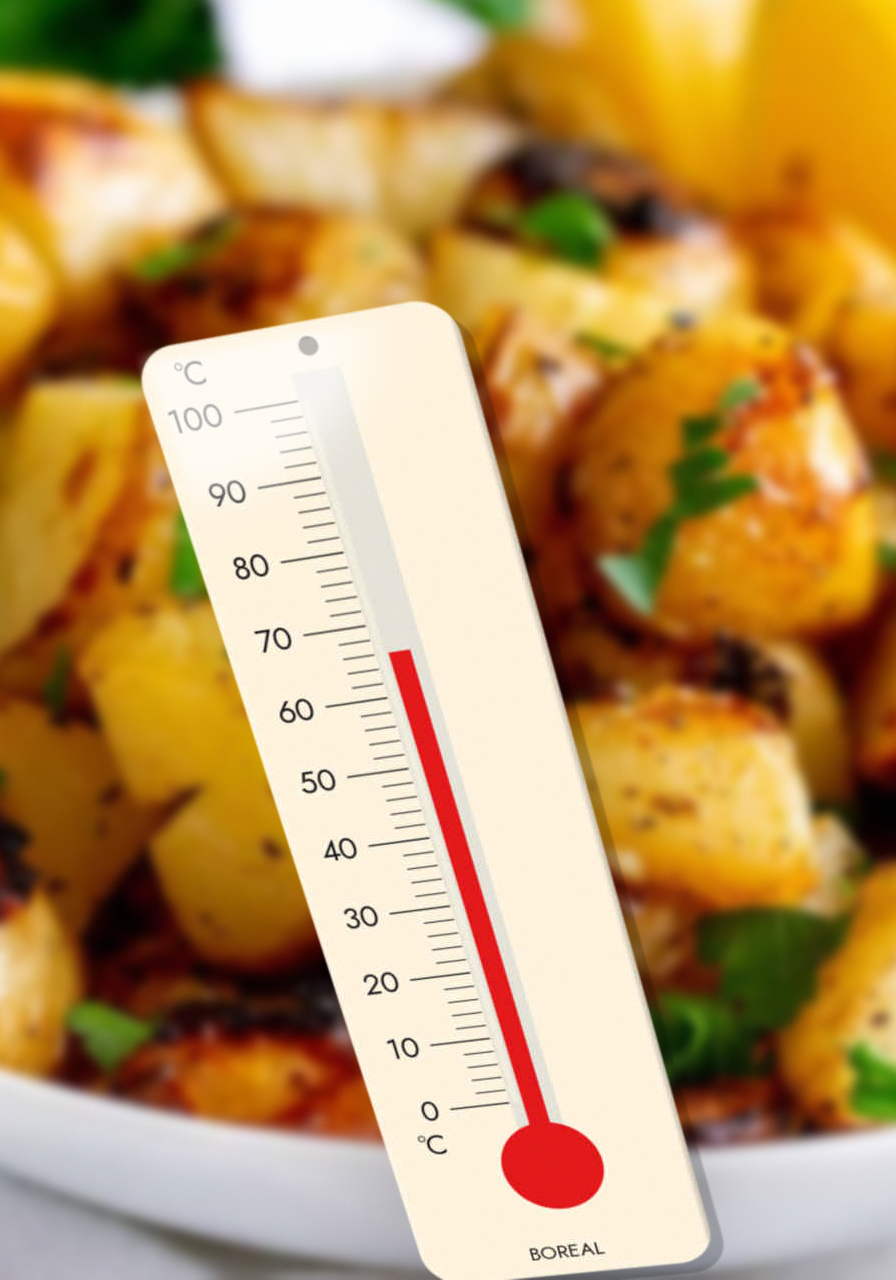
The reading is **66** °C
